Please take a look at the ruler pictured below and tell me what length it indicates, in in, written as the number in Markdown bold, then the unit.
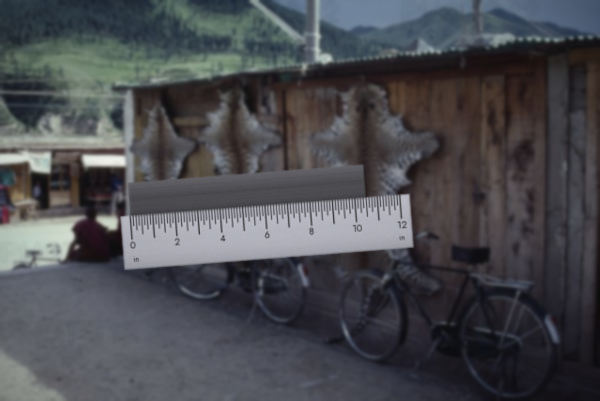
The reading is **10.5** in
